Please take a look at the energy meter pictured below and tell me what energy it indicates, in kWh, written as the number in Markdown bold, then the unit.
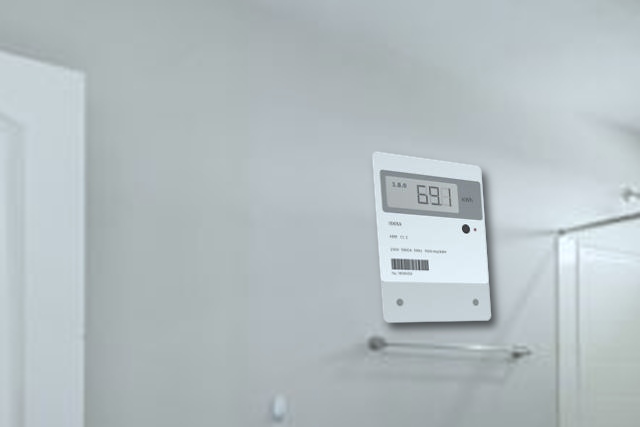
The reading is **69.1** kWh
